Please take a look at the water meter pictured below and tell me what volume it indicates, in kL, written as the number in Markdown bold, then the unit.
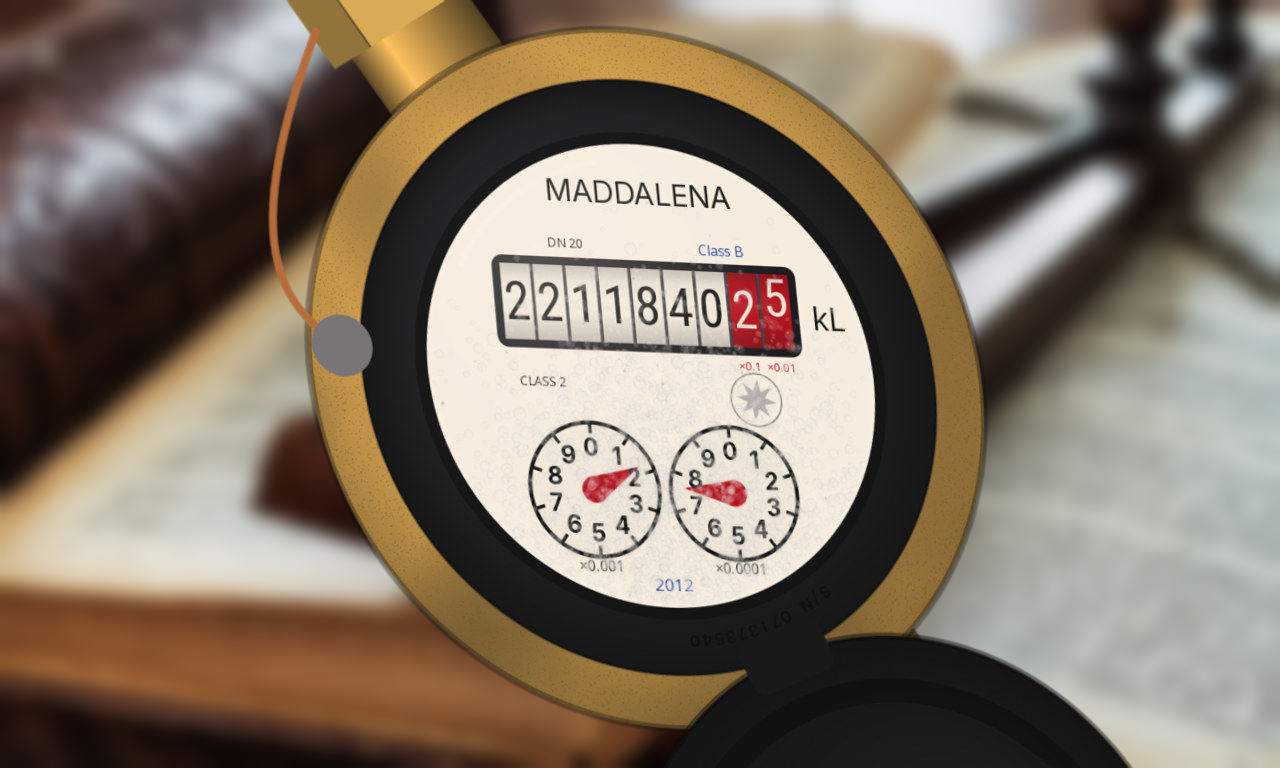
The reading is **2211840.2517** kL
